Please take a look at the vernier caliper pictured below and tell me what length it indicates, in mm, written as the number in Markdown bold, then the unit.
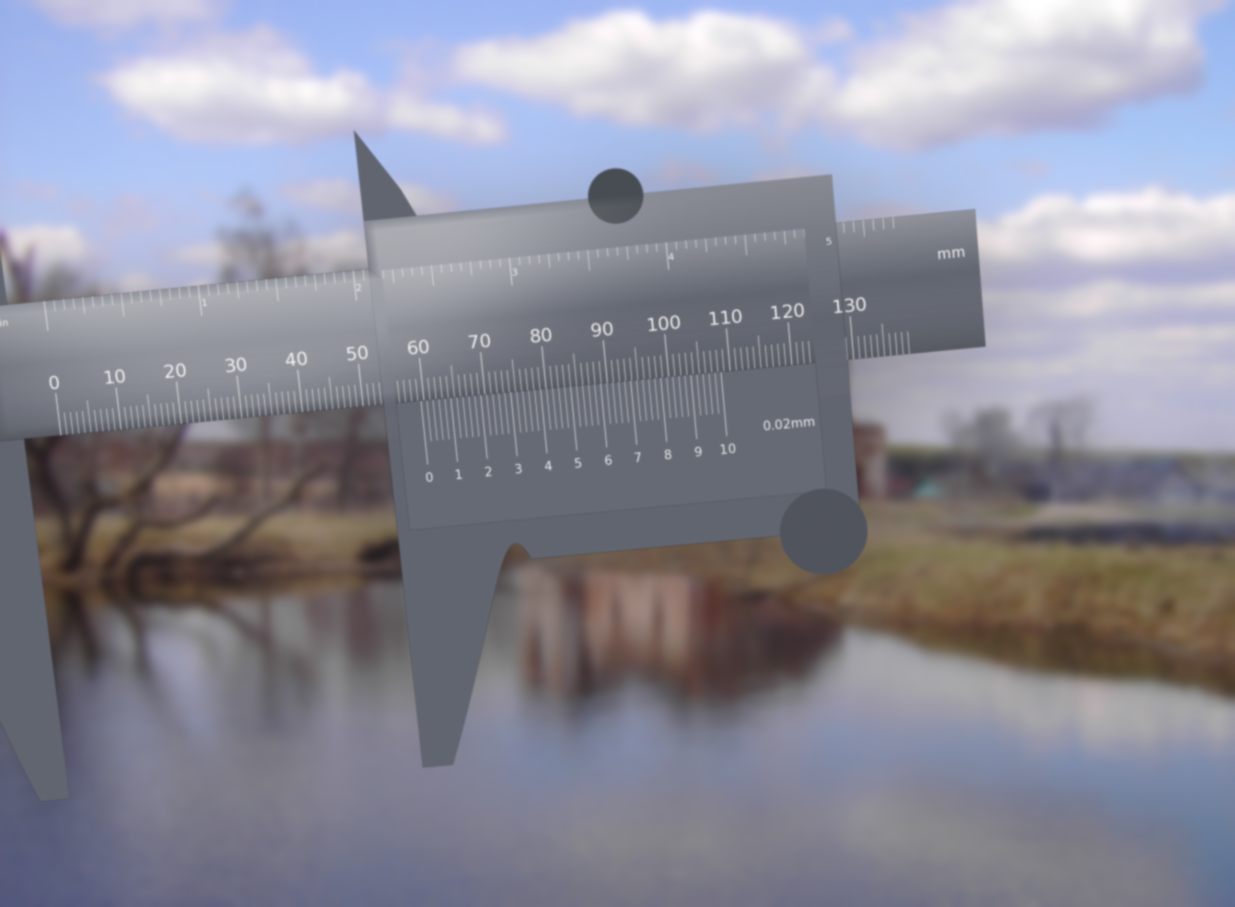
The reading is **59.5** mm
